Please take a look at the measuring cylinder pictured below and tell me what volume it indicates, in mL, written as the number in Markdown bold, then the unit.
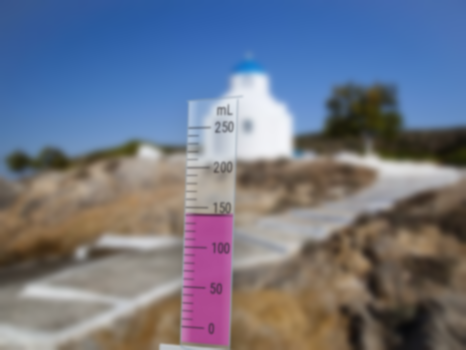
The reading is **140** mL
